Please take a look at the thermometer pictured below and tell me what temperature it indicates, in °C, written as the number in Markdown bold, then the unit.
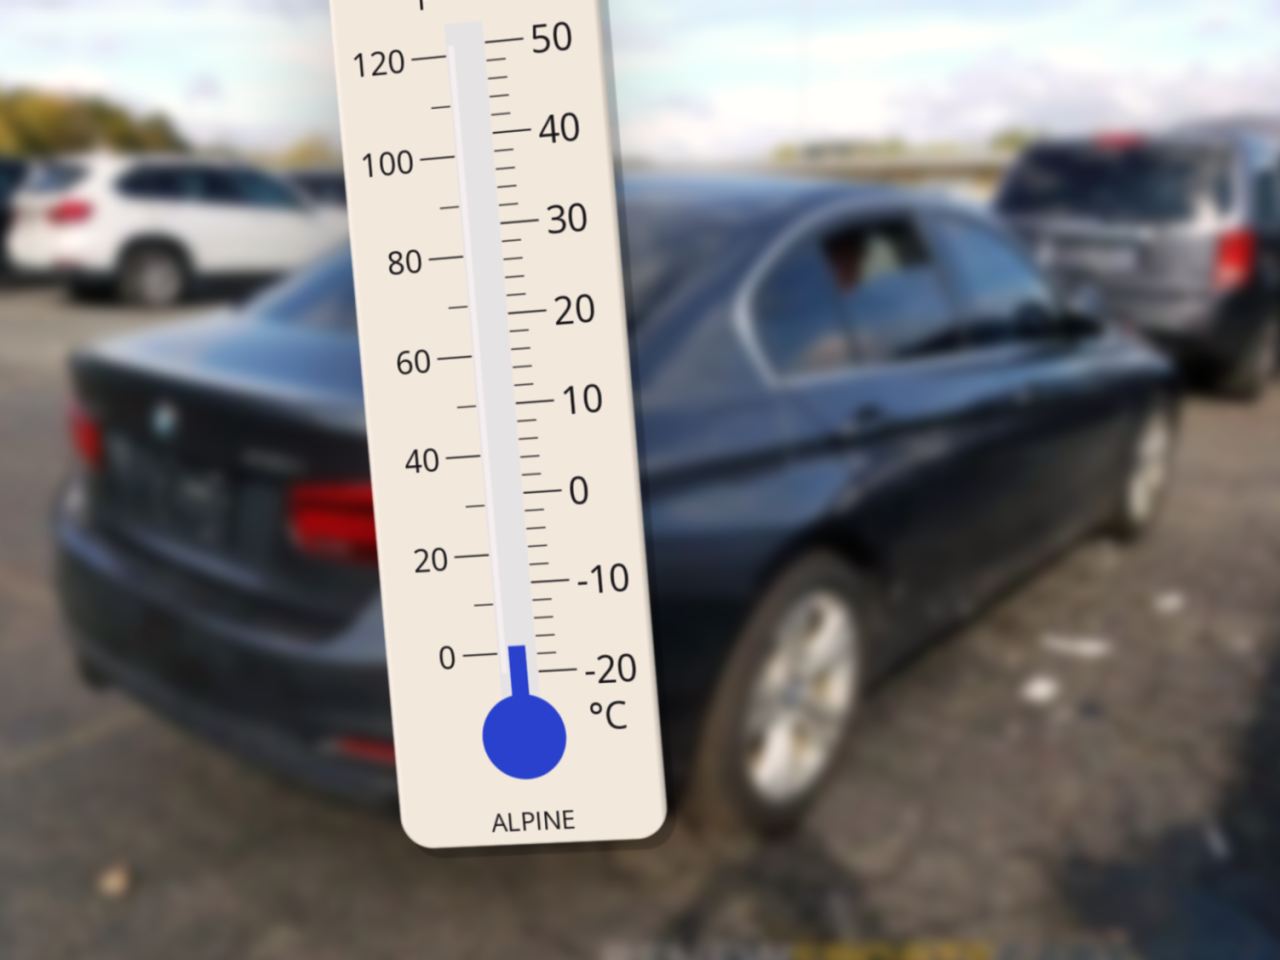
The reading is **-17** °C
